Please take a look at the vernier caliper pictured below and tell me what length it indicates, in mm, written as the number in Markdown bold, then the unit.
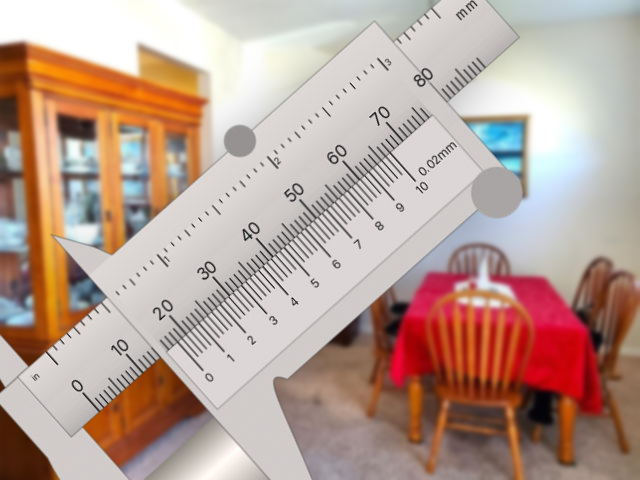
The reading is **18.0** mm
